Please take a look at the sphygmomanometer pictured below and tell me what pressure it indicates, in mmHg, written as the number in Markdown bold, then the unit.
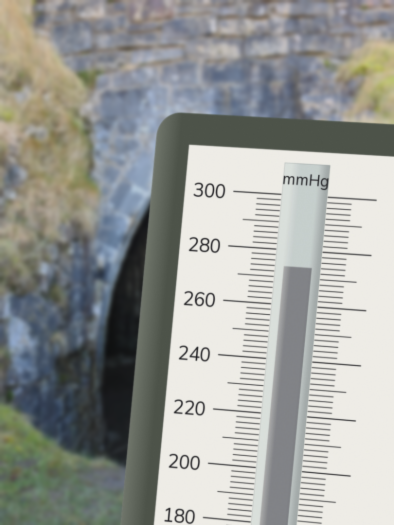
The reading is **274** mmHg
